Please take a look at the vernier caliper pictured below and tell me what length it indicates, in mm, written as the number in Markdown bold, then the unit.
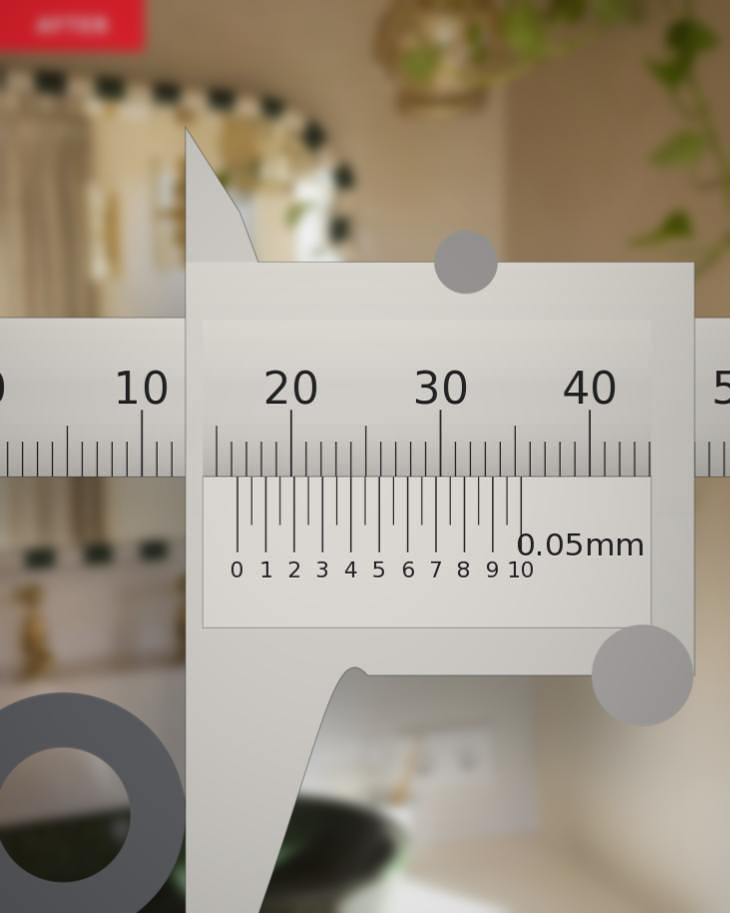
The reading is **16.4** mm
